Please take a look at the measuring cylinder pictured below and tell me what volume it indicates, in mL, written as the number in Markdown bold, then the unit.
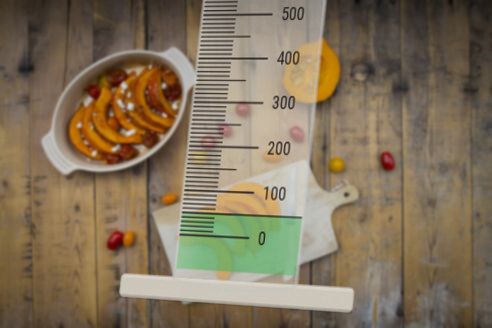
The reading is **50** mL
